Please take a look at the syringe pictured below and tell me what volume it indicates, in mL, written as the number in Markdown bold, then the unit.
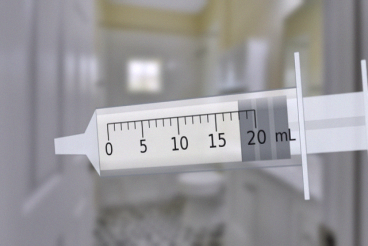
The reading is **18** mL
